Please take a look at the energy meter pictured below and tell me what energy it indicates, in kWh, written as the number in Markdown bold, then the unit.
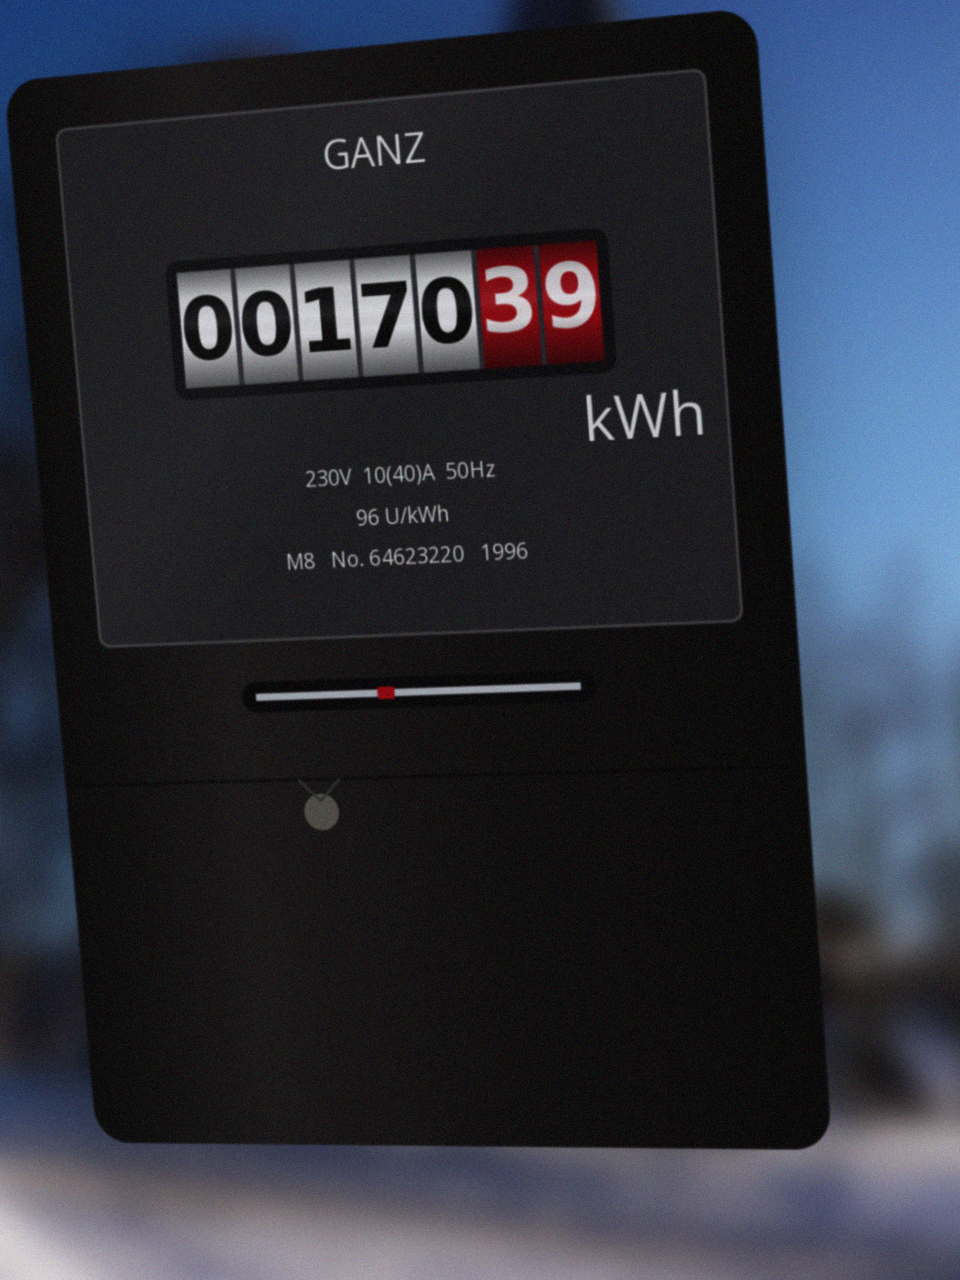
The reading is **170.39** kWh
